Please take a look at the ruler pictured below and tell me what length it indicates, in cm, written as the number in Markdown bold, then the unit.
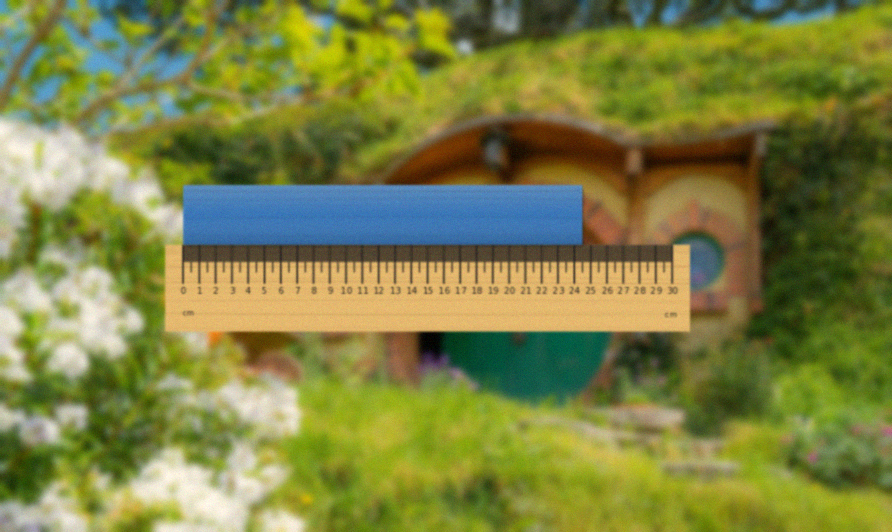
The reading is **24.5** cm
